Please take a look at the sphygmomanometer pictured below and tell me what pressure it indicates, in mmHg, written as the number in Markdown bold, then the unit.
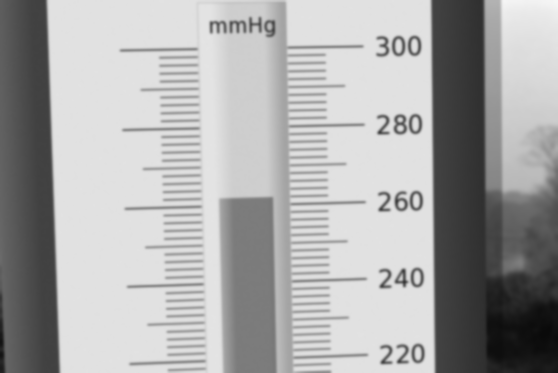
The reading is **262** mmHg
